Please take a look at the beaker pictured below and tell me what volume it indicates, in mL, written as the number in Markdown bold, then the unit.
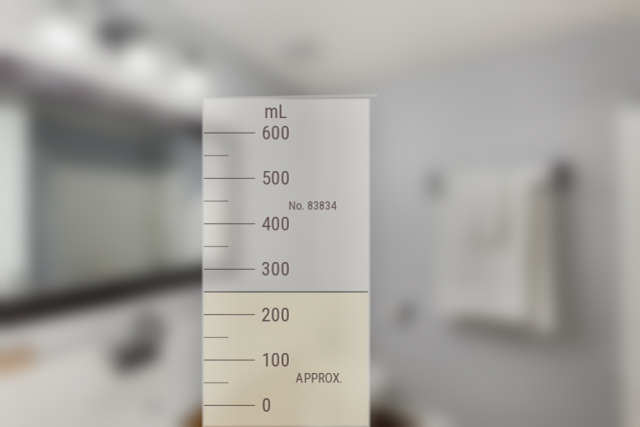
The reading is **250** mL
